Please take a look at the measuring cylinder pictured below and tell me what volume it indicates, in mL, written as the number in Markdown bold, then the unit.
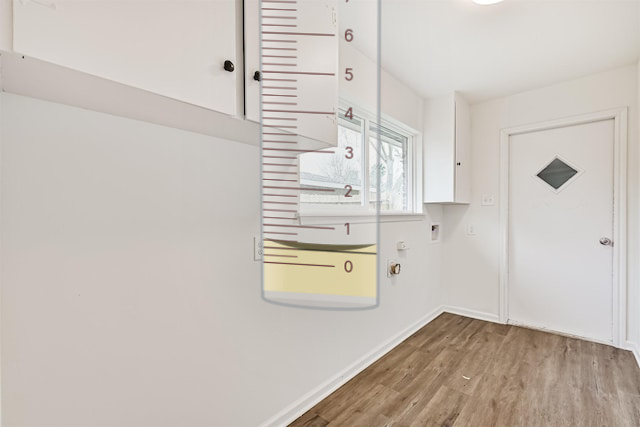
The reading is **0.4** mL
